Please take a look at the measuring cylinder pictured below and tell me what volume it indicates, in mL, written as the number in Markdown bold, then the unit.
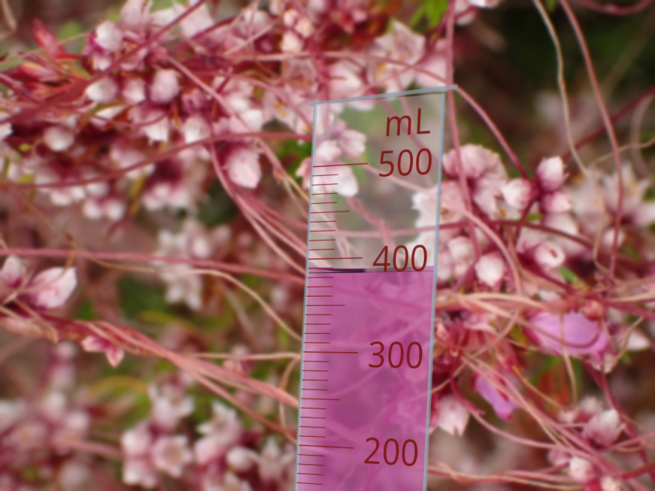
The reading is **385** mL
